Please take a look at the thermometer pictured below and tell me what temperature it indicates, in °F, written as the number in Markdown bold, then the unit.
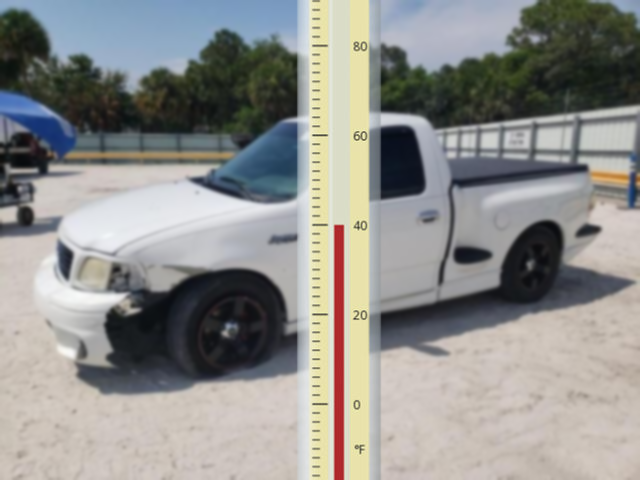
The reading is **40** °F
